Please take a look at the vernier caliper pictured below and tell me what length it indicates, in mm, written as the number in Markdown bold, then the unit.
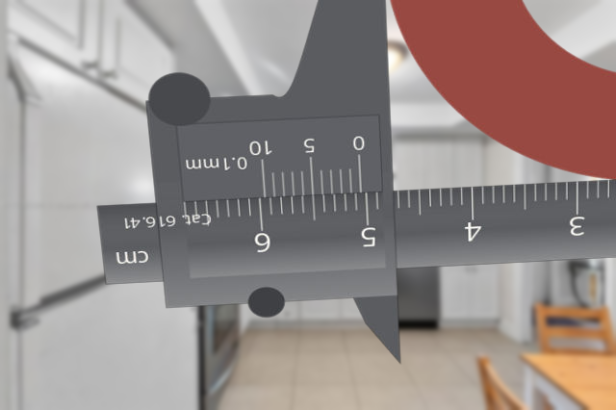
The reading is **50.5** mm
